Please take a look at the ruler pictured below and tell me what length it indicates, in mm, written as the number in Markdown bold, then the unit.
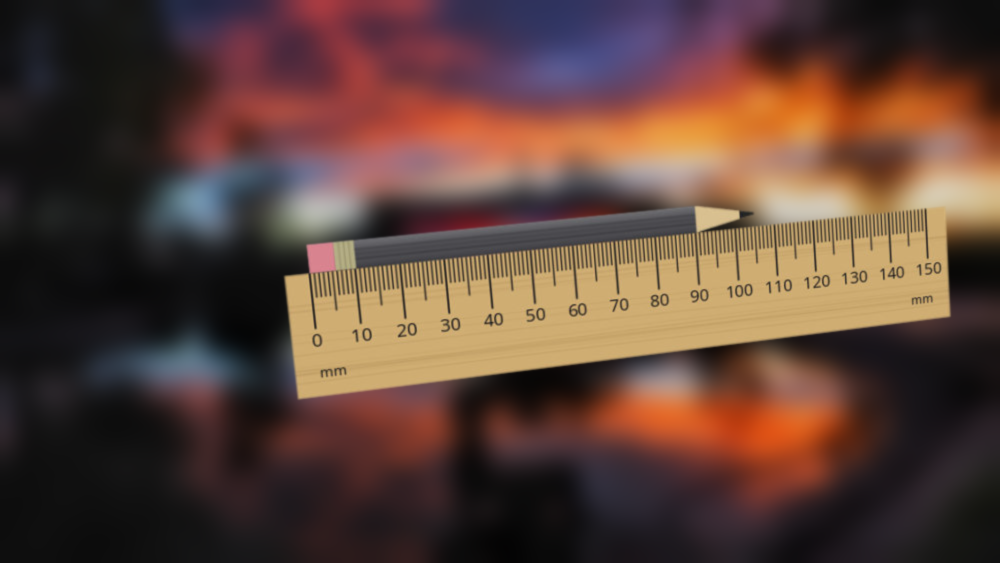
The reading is **105** mm
